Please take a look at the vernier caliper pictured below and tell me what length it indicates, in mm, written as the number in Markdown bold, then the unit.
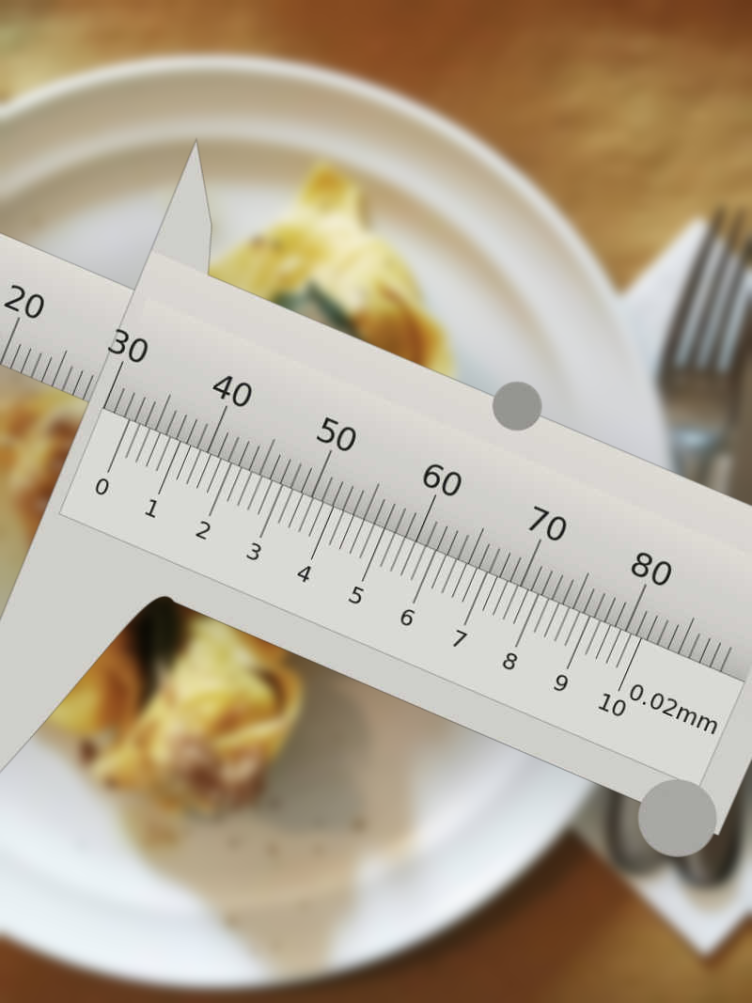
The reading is **32.5** mm
